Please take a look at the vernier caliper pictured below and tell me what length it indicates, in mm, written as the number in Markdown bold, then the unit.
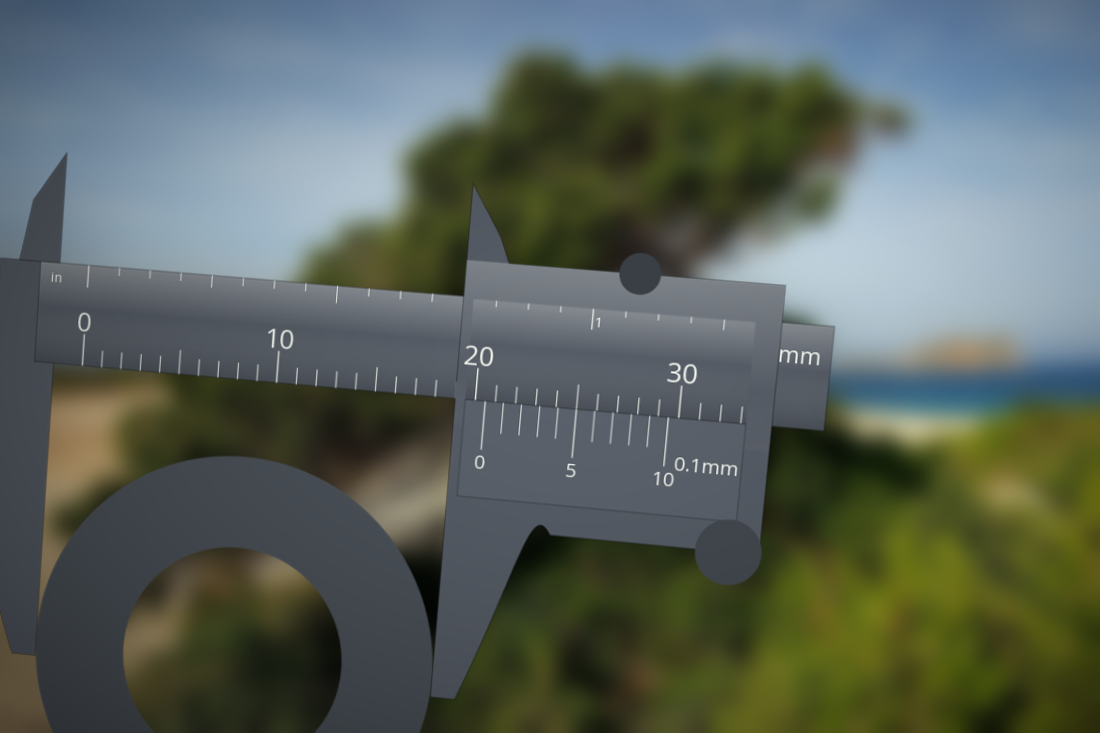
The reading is **20.5** mm
